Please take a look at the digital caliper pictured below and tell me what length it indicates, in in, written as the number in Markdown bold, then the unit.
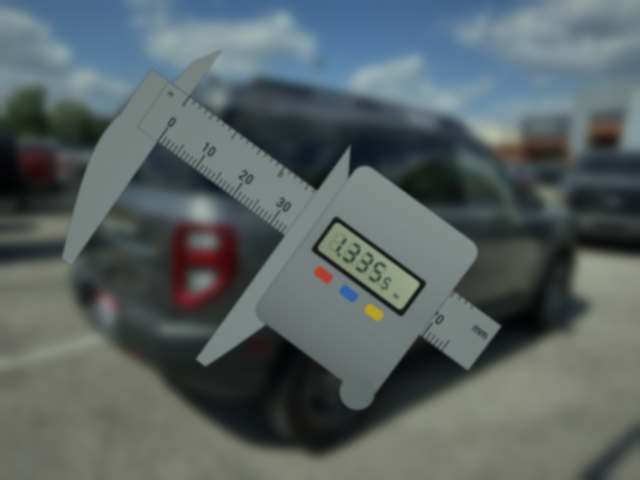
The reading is **1.3355** in
